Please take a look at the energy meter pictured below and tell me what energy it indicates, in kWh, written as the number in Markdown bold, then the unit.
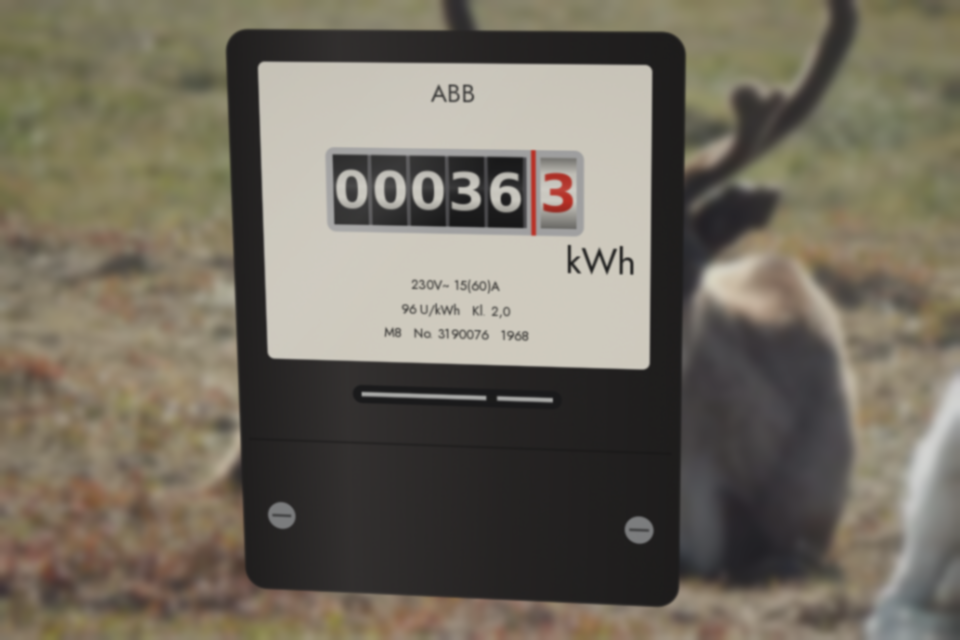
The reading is **36.3** kWh
